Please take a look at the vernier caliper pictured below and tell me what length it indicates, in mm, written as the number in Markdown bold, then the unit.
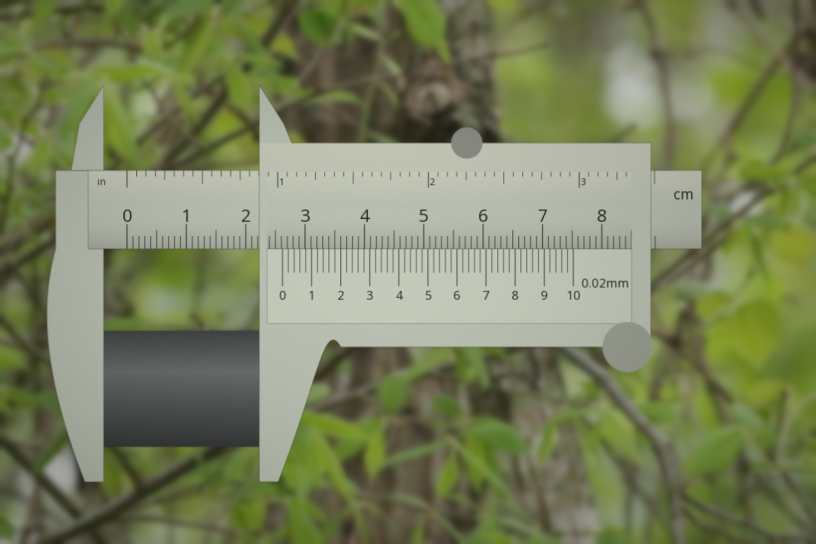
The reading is **26.2** mm
